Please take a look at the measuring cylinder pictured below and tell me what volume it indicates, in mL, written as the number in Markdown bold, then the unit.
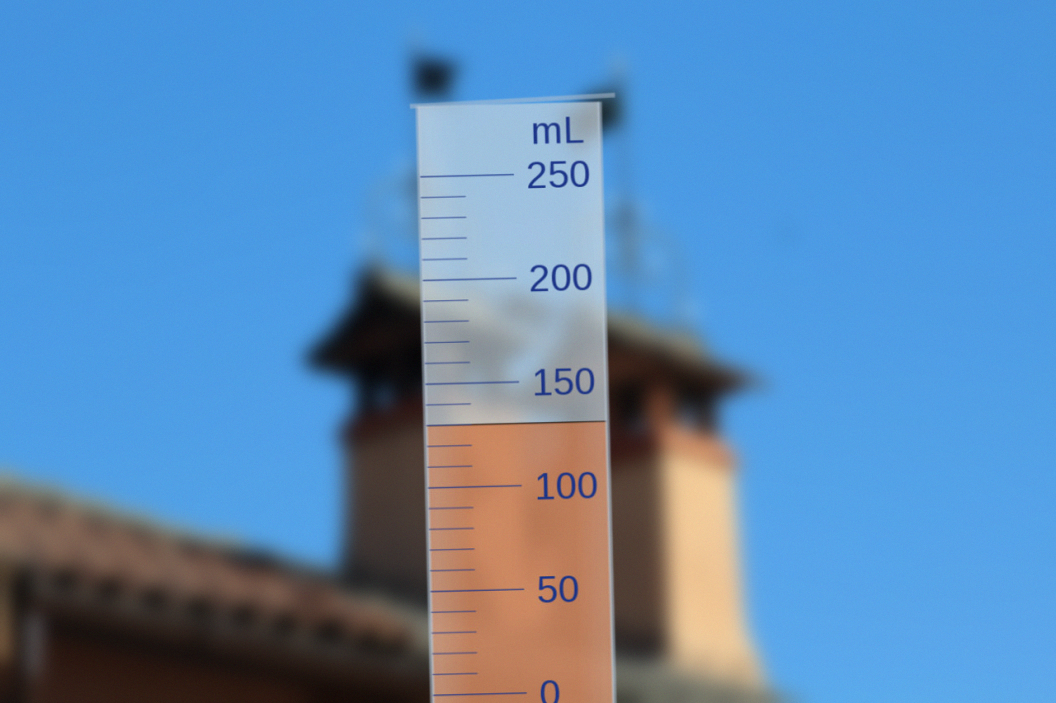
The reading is **130** mL
